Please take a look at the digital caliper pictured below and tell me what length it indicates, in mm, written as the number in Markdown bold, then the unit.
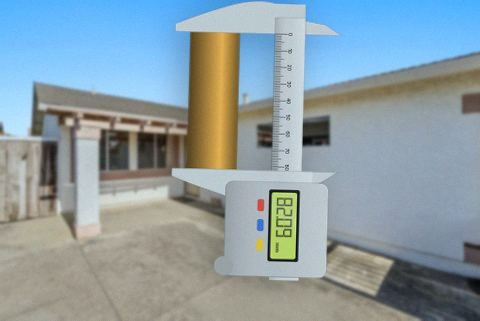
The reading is **82.09** mm
